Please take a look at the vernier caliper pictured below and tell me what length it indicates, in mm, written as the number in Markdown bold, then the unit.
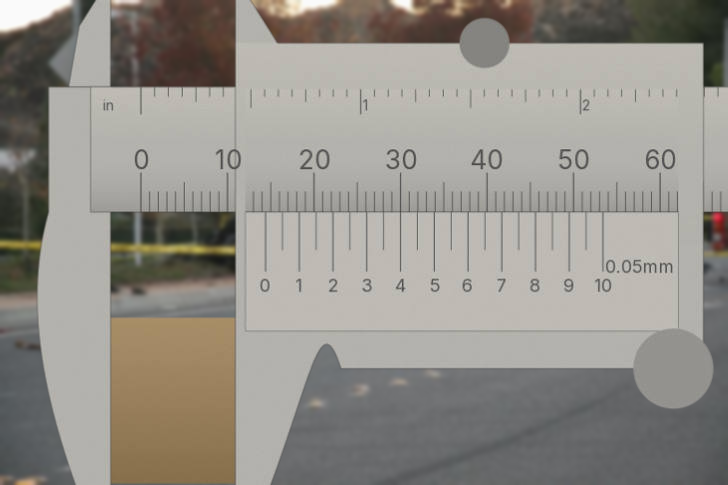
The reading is **14.4** mm
